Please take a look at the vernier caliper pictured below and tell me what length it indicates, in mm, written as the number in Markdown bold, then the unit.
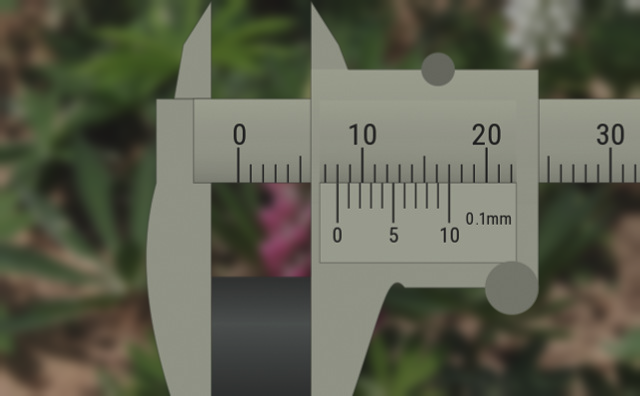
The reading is **8.0** mm
